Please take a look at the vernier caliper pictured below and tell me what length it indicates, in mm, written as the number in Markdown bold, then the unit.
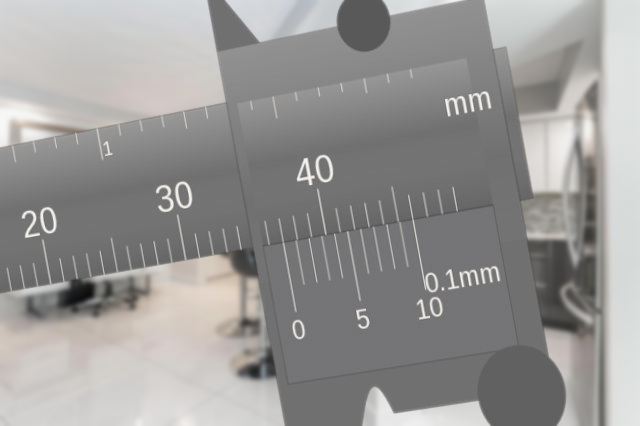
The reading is **37.0** mm
